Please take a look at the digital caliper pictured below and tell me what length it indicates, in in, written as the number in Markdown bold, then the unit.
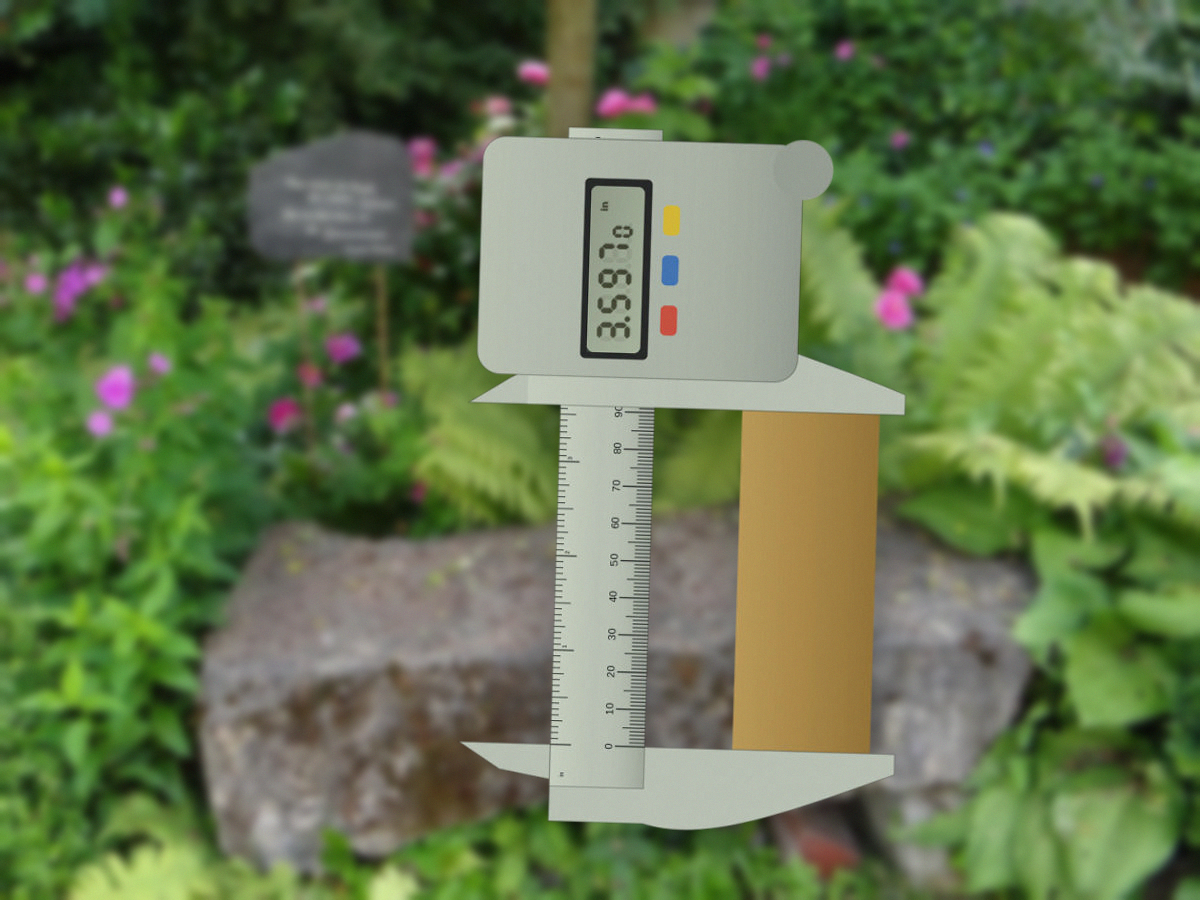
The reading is **3.5970** in
